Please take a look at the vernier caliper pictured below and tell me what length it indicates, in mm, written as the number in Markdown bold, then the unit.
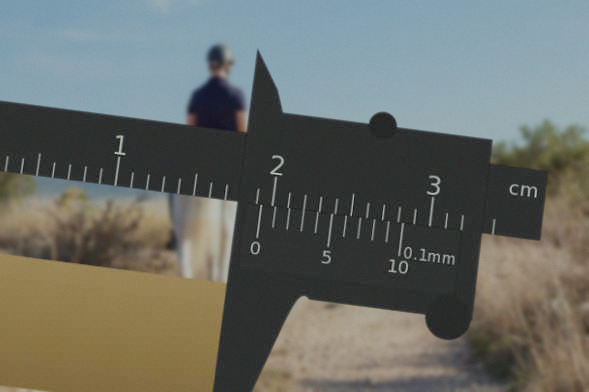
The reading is **19.3** mm
